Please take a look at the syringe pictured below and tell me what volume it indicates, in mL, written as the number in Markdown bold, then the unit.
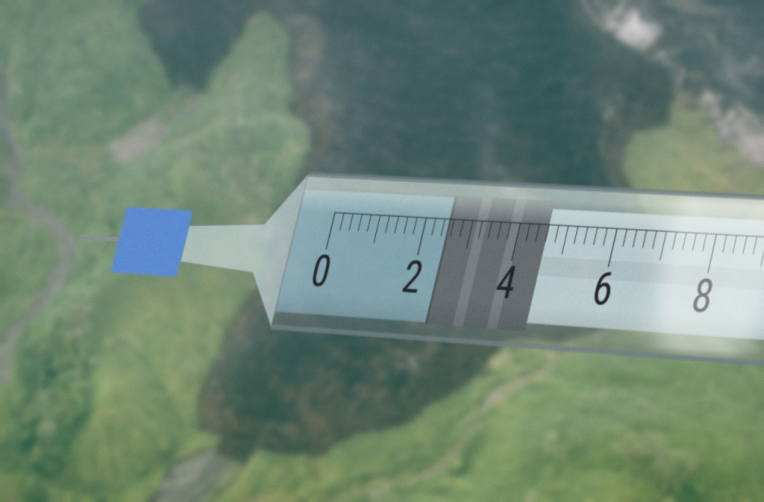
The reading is **2.5** mL
